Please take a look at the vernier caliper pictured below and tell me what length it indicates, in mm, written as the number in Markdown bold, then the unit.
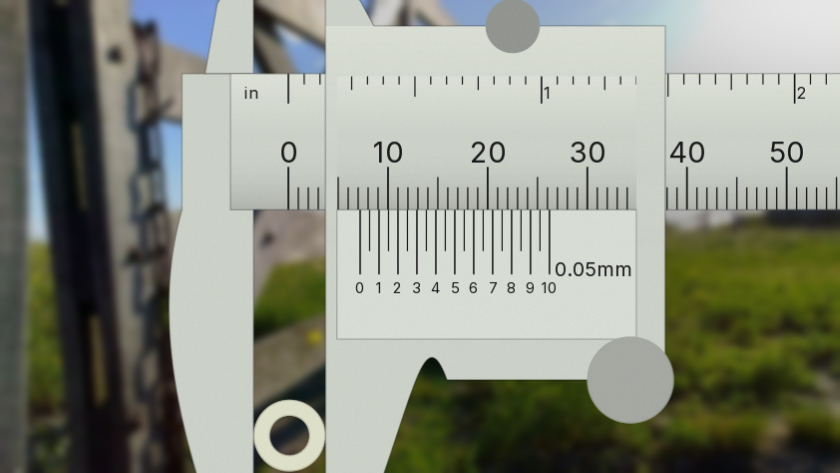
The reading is **7.2** mm
